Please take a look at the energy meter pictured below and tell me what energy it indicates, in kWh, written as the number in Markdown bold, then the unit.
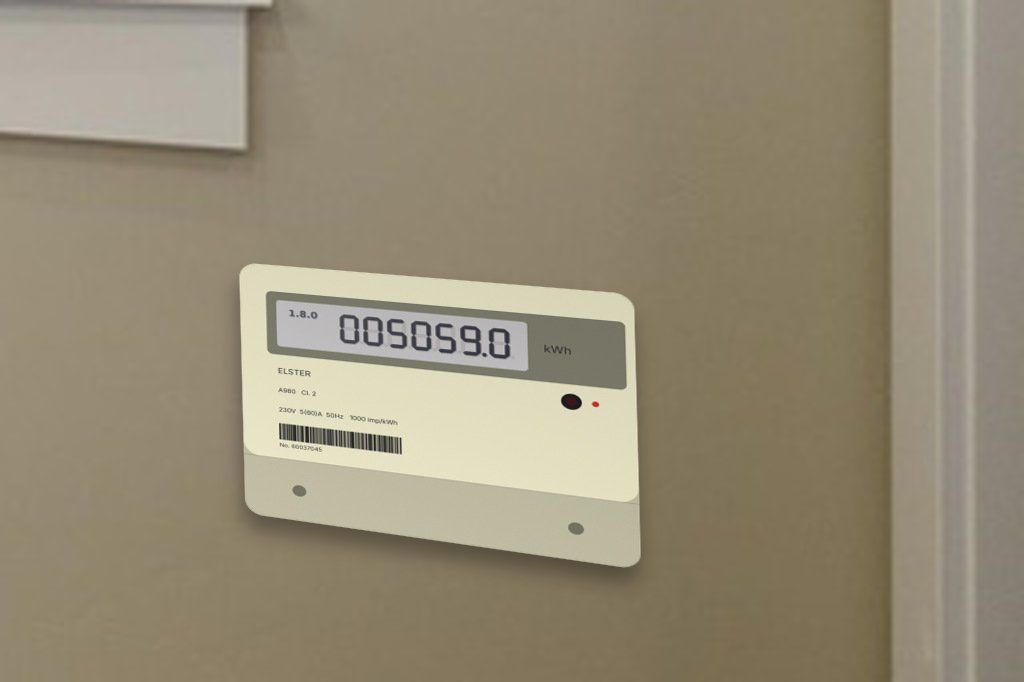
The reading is **5059.0** kWh
